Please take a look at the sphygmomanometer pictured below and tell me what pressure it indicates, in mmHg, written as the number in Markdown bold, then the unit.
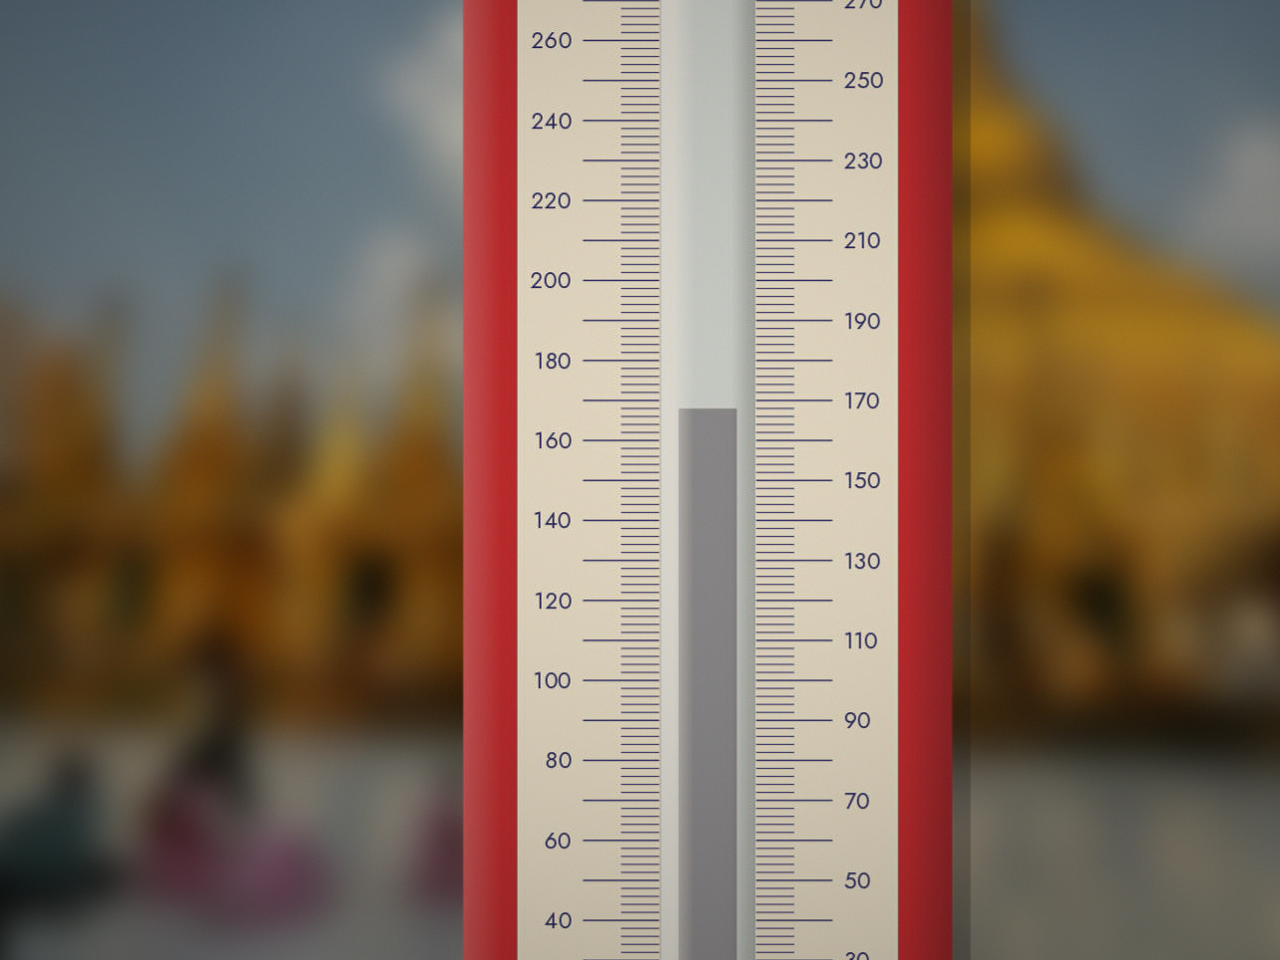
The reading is **168** mmHg
